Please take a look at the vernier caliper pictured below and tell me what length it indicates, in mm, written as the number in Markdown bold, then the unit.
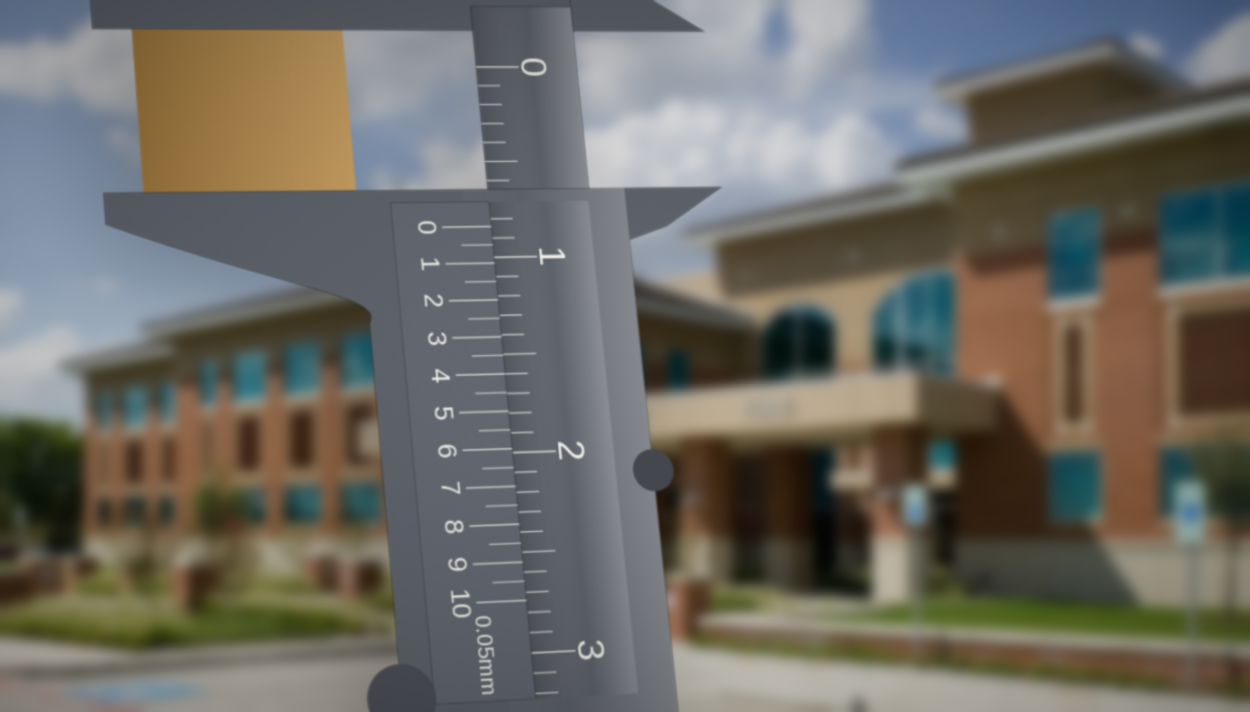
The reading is **8.4** mm
